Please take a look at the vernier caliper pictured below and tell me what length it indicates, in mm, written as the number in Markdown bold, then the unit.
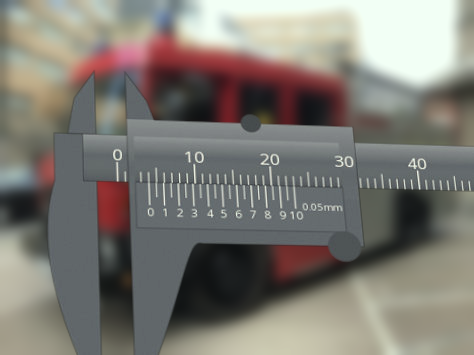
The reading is **4.0** mm
